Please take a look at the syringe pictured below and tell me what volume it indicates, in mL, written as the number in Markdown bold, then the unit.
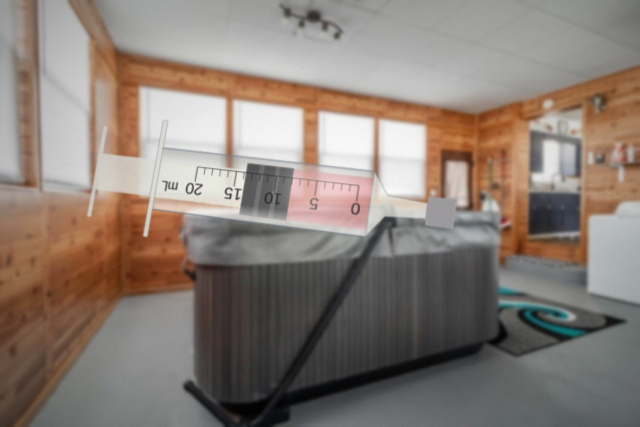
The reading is **8** mL
